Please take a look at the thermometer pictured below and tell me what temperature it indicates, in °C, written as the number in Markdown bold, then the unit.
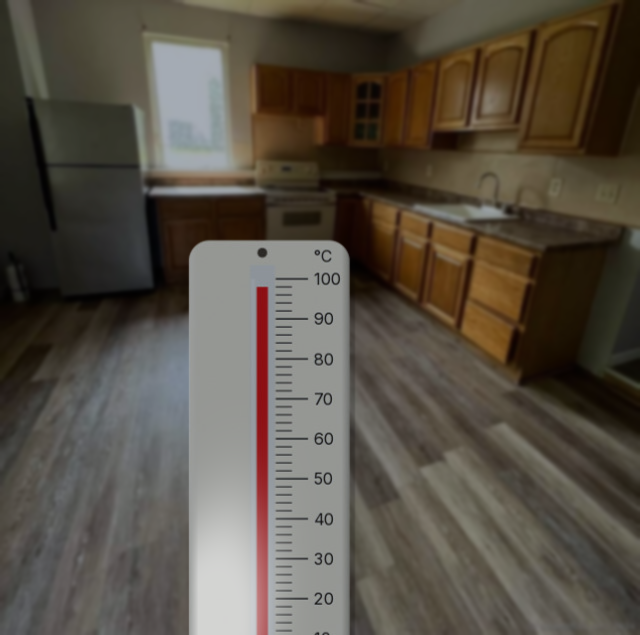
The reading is **98** °C
